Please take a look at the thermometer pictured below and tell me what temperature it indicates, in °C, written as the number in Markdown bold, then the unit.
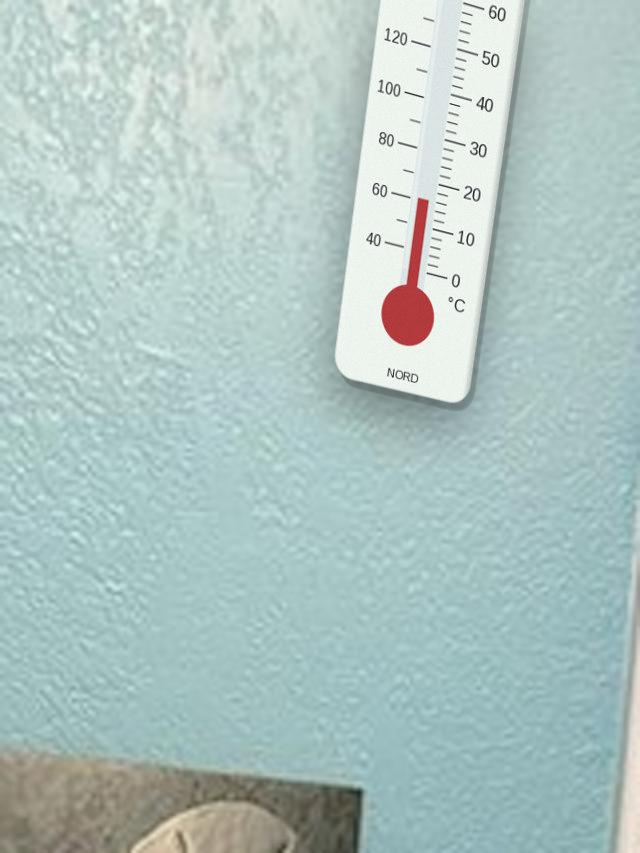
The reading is **16** °C
